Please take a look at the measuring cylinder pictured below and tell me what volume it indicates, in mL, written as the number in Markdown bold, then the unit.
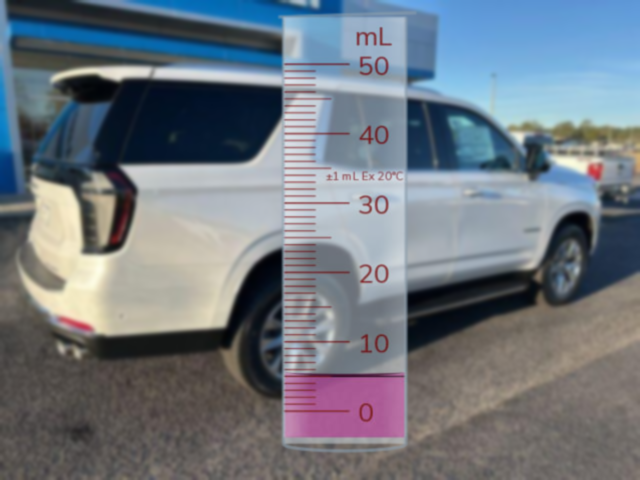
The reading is **5** mL
